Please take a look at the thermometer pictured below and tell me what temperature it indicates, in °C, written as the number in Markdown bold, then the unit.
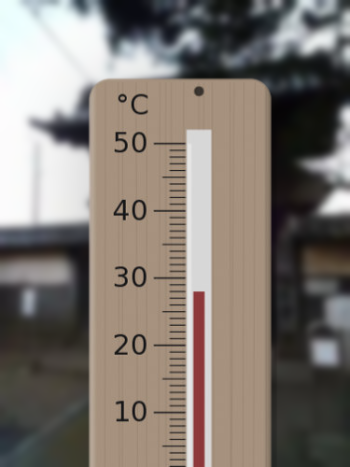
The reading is **28** °C
